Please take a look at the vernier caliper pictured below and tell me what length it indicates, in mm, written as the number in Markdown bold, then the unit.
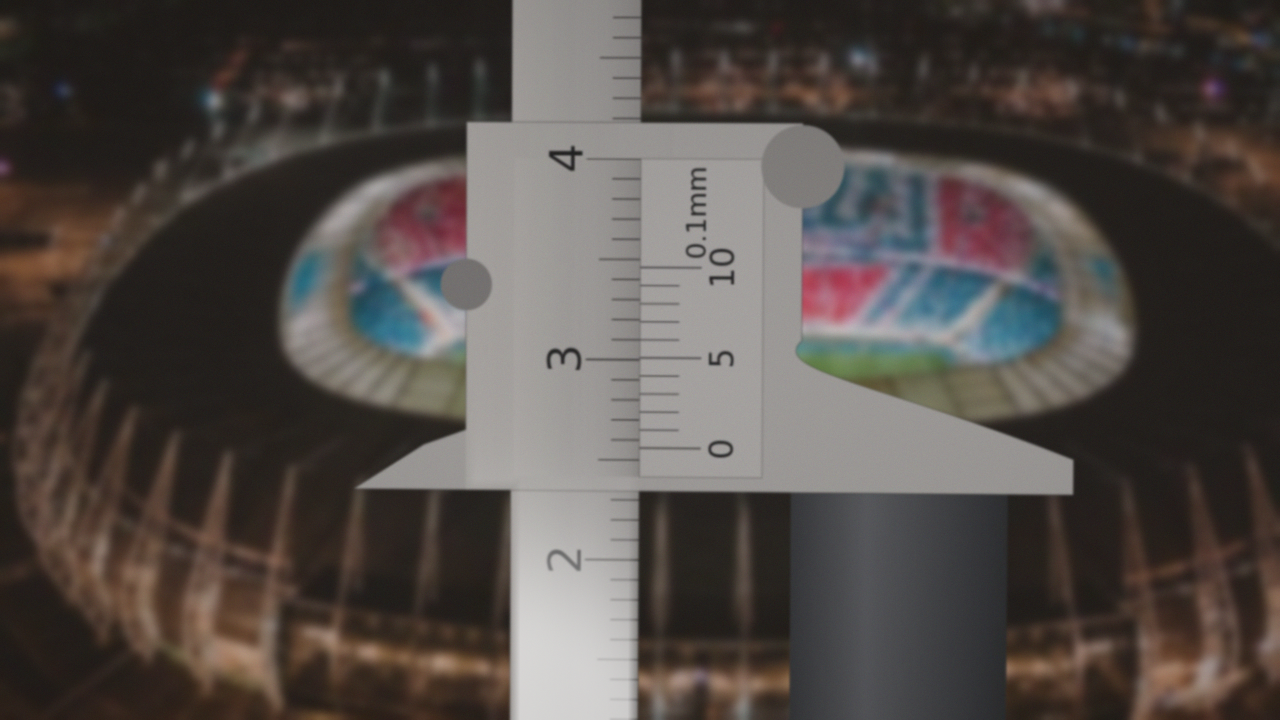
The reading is **25.6** mm
